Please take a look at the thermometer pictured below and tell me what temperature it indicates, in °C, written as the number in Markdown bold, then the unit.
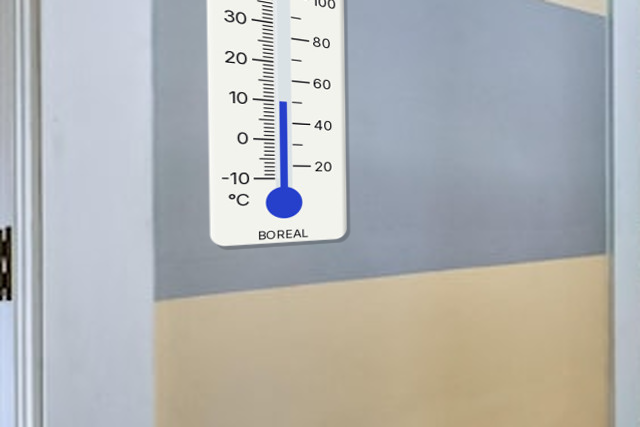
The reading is **10** °C
